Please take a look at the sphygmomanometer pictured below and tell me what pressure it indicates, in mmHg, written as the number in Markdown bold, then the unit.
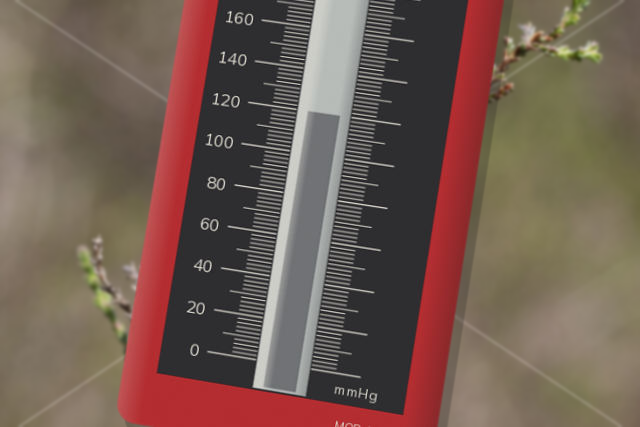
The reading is **120** mmHg
